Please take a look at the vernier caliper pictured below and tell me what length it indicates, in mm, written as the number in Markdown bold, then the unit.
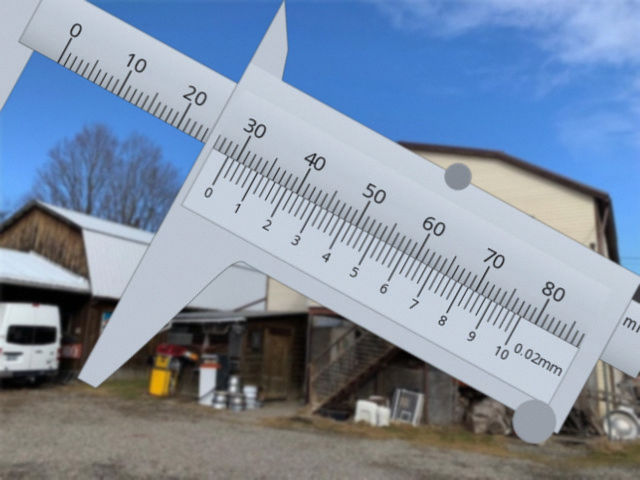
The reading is **28.6** mm
